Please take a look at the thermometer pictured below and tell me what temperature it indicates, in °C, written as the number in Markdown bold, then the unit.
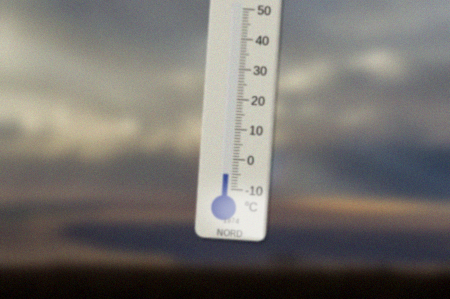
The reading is **-5** °C
